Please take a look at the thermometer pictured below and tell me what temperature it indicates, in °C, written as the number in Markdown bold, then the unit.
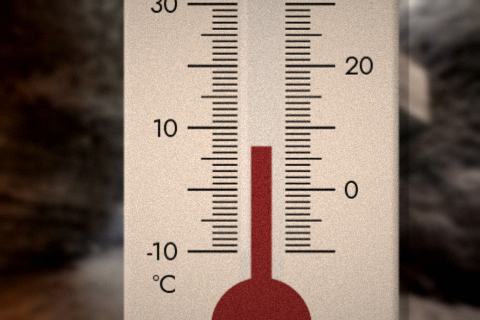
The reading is **7** °C
